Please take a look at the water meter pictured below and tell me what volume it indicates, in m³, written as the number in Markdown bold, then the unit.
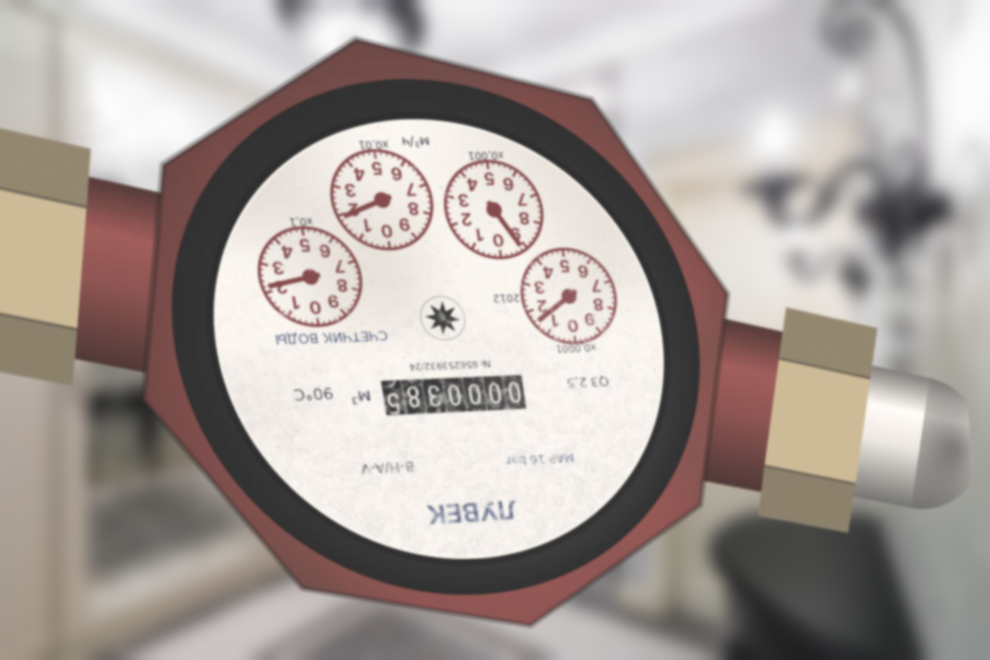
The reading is **385.2191** m³
